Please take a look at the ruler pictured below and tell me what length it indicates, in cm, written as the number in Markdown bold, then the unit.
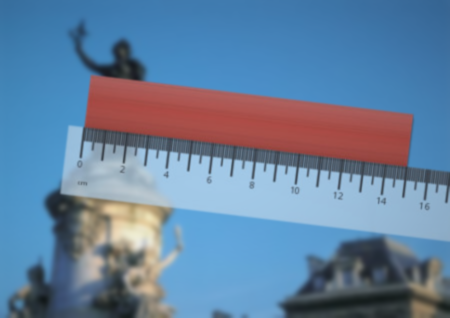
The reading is **15** cm
